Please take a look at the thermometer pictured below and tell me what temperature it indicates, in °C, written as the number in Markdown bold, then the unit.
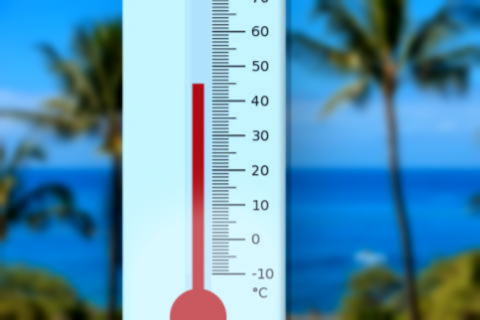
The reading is **45** °C
